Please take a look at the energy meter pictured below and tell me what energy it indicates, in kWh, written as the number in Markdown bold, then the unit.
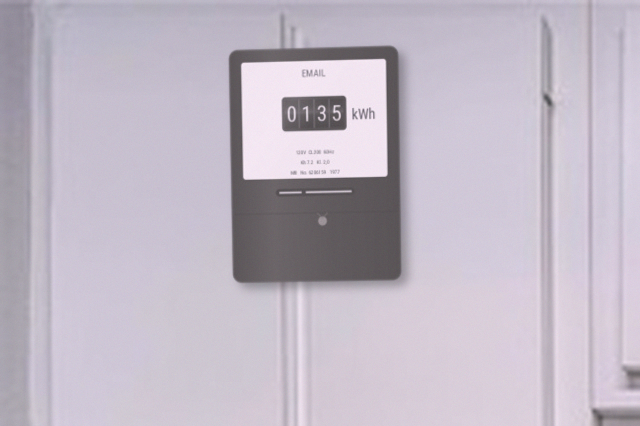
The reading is **135** kWh
